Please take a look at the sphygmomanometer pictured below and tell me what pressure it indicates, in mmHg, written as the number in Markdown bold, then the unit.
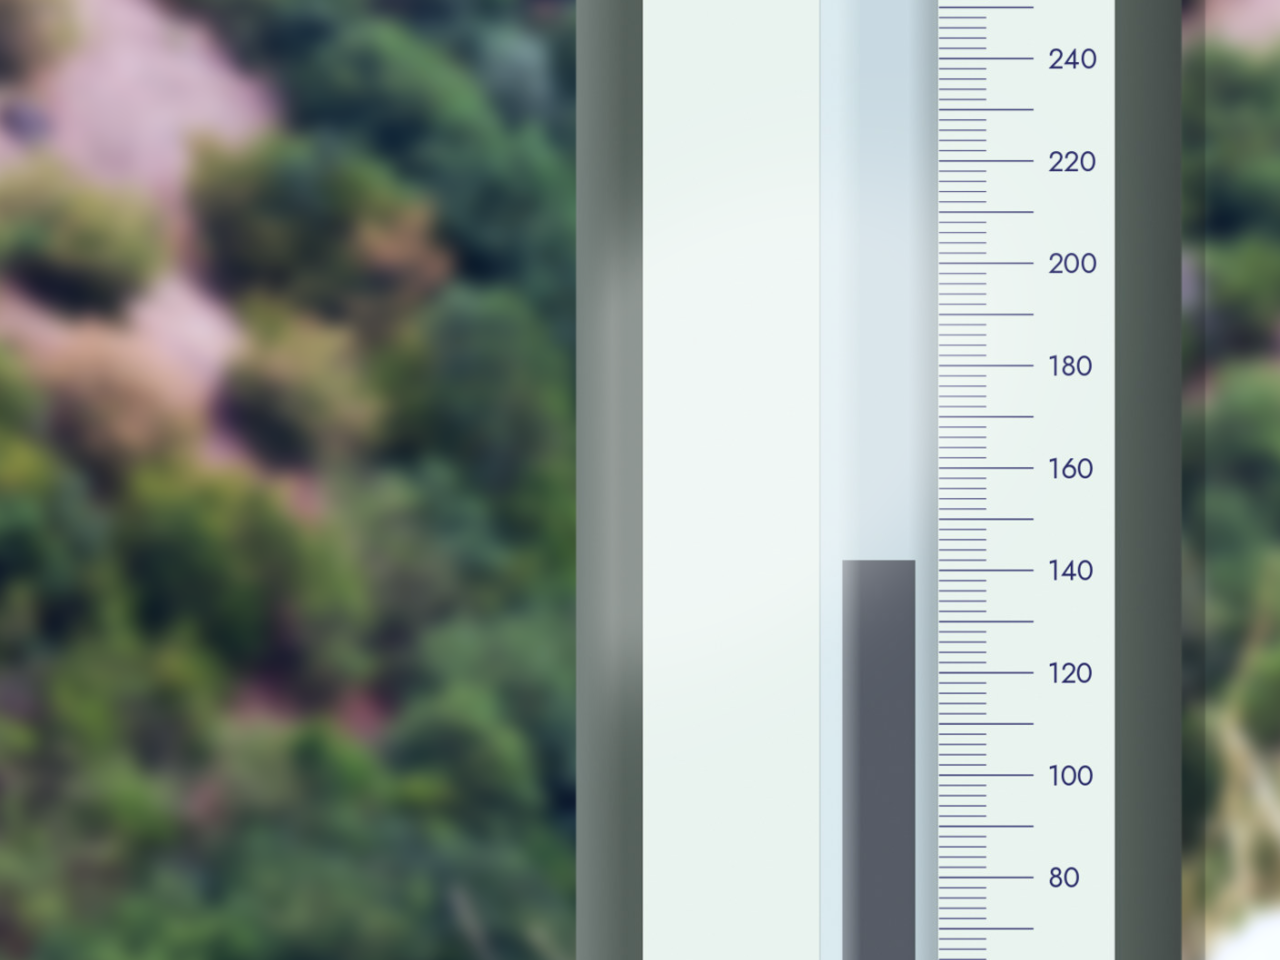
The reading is **142** mmHg
